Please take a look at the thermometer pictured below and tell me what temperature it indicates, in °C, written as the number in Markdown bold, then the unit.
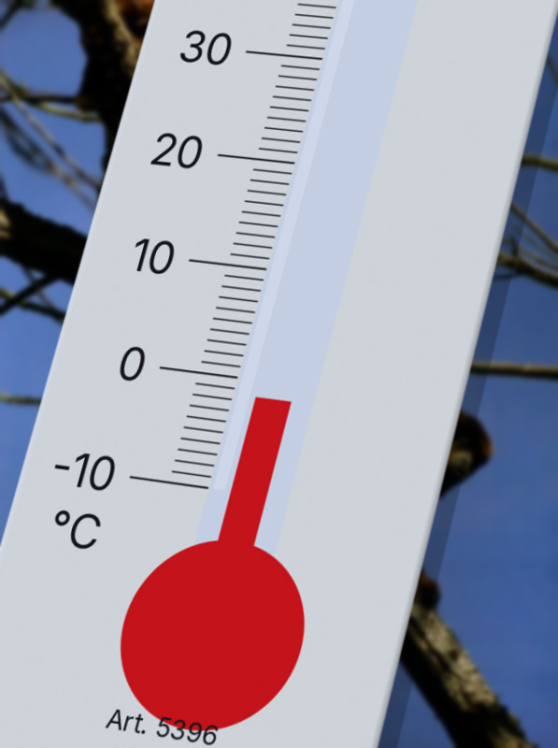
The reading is **-1.5** °C
